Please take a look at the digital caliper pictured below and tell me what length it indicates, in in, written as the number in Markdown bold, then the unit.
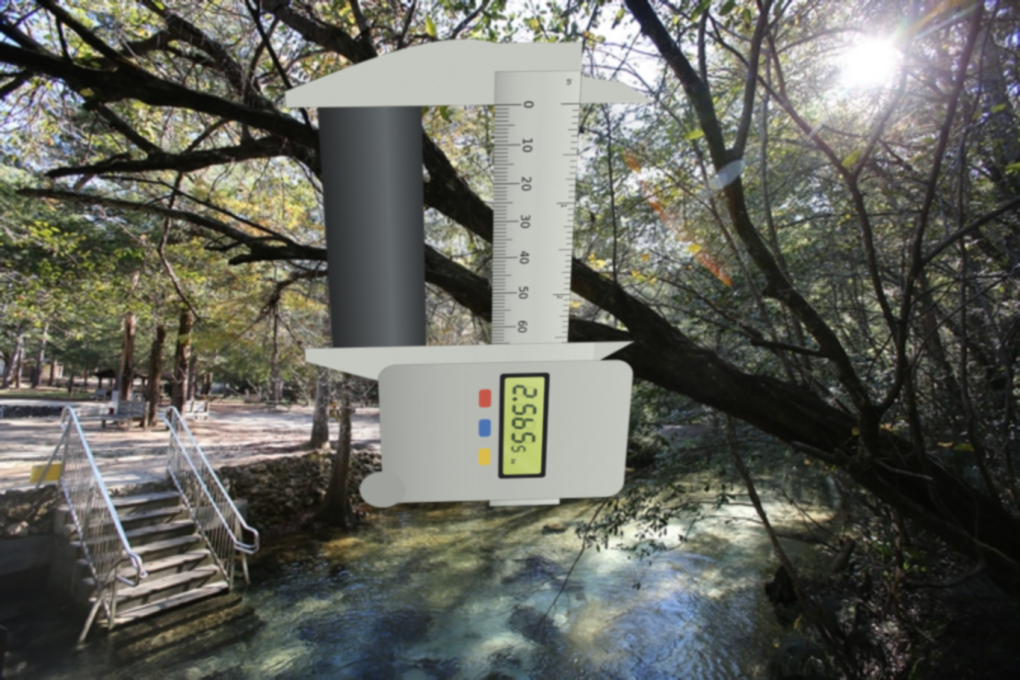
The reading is **2.5655** in
